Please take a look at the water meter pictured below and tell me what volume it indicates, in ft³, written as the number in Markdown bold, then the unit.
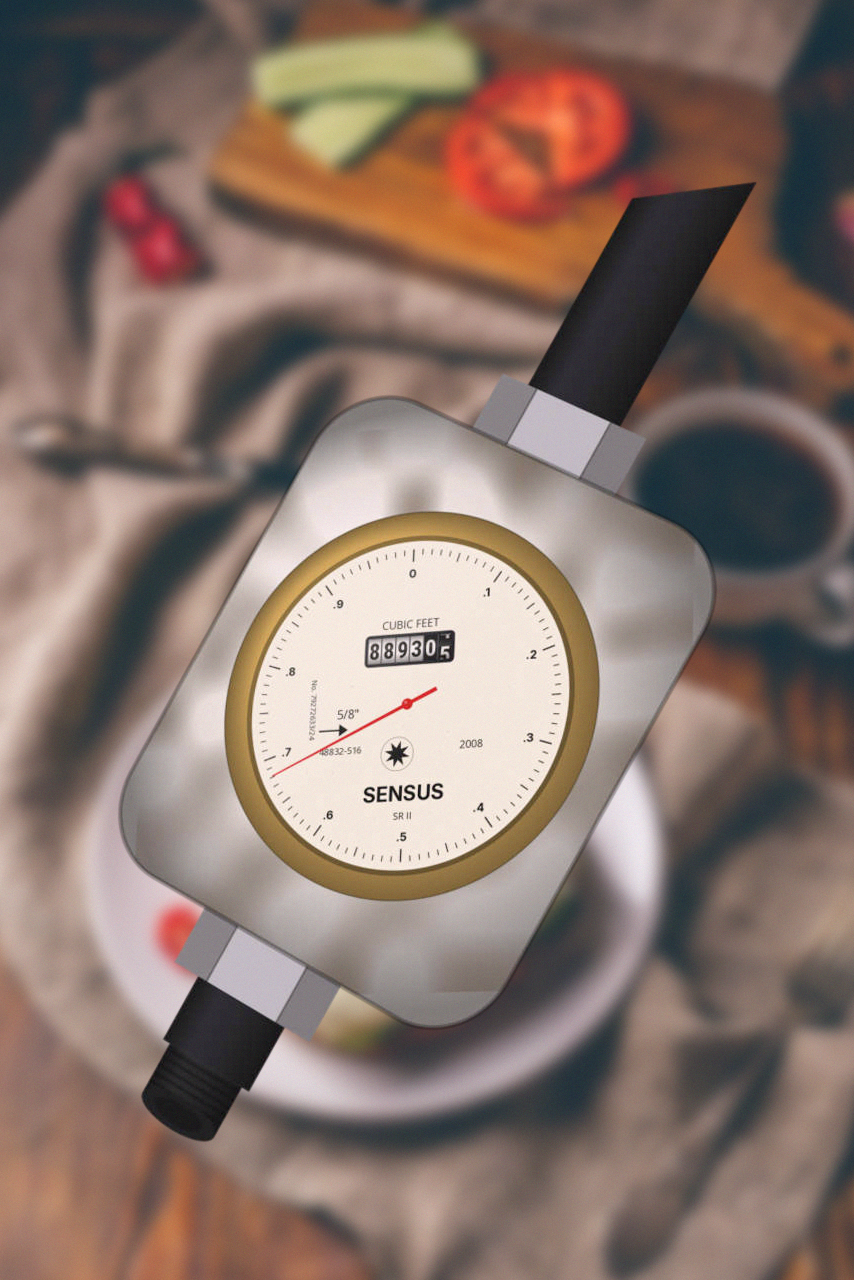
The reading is **889304.68** ft³
